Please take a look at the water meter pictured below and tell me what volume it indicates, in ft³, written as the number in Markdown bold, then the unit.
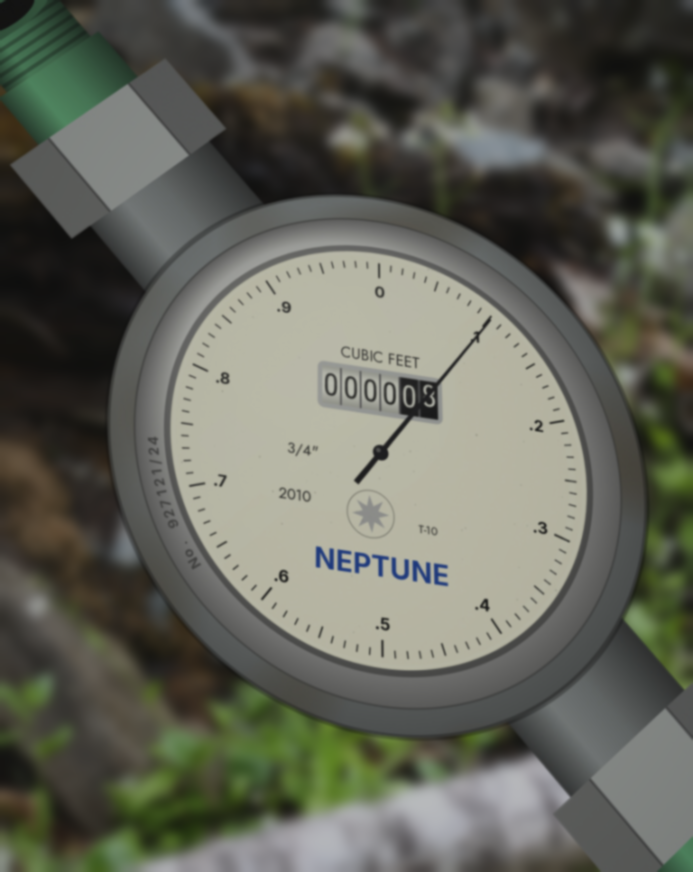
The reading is **8.10** ft³
